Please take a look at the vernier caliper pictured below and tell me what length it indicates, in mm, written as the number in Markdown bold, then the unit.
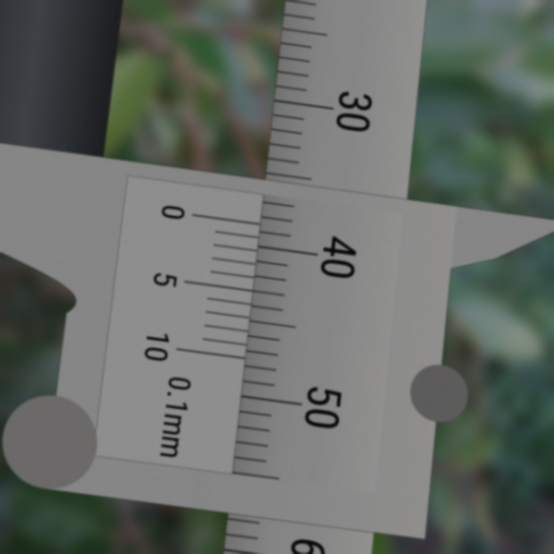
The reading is **38.5** mm
